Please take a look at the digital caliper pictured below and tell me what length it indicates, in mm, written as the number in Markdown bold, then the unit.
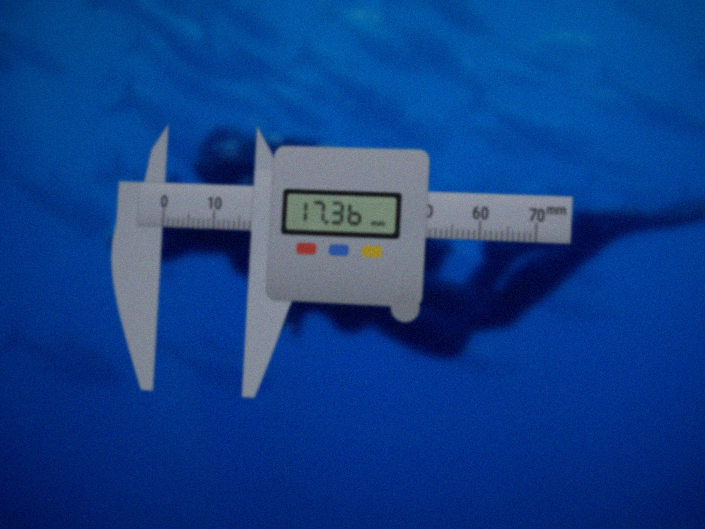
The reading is **17.36** mm
